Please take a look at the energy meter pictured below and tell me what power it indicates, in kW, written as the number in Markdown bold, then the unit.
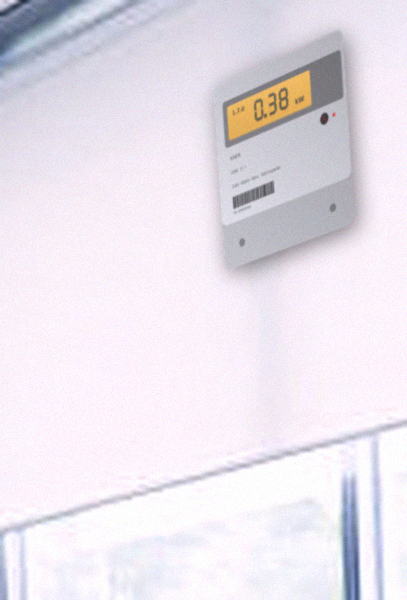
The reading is **0.38** kW
